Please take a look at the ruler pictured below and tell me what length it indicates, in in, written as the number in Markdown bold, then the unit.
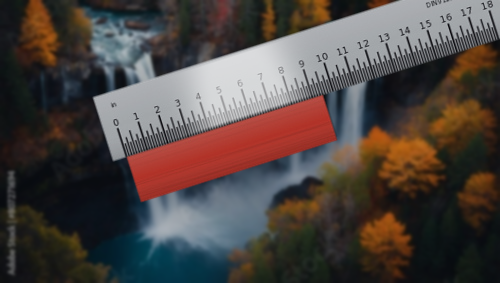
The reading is **9.5** in
